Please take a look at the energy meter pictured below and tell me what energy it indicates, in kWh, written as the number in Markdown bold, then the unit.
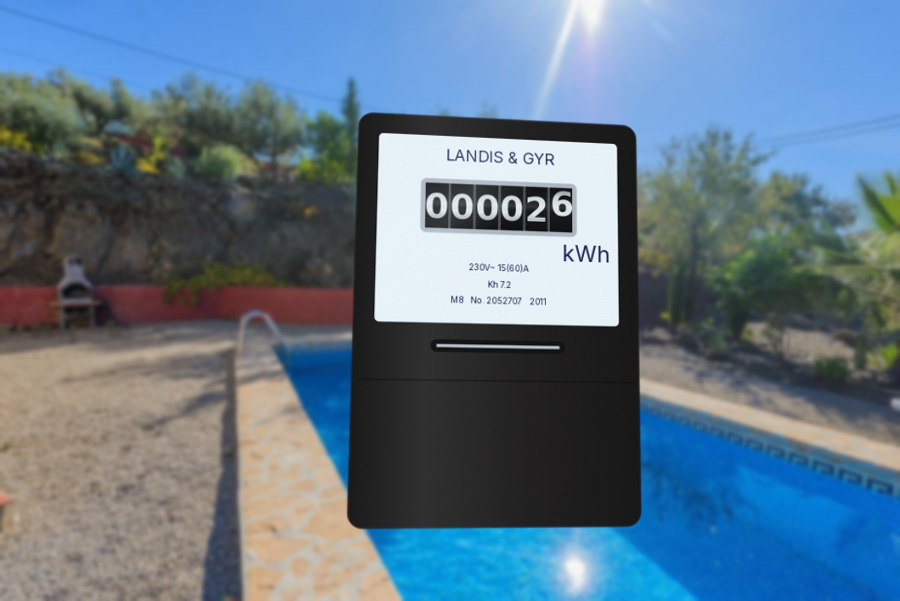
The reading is **26** kWh
